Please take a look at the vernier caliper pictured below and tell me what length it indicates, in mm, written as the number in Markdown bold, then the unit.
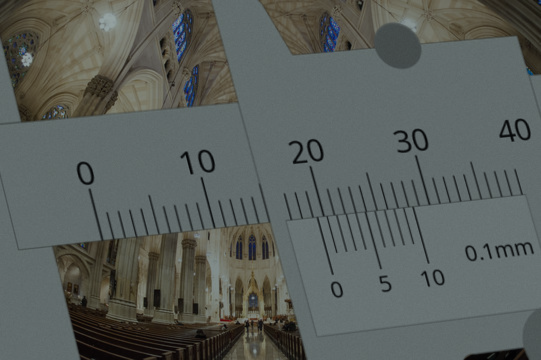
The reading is **19.4** mm
